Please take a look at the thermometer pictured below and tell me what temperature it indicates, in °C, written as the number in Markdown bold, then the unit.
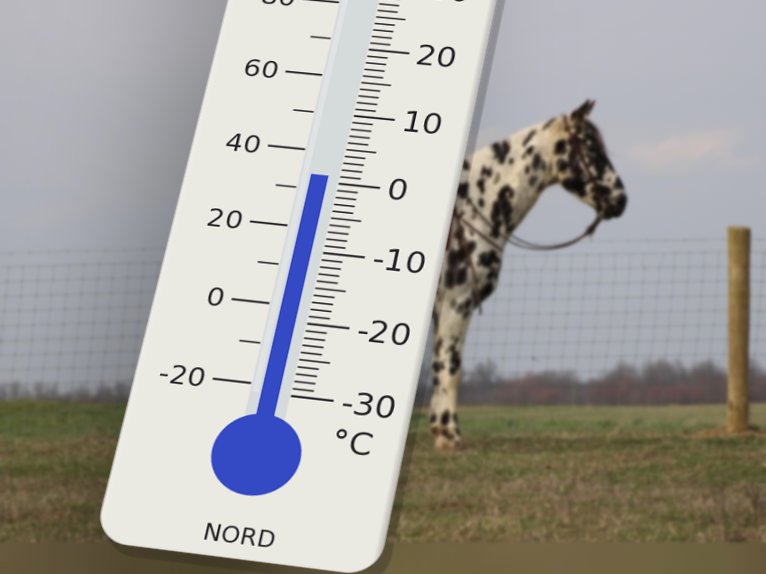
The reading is **1** °C
